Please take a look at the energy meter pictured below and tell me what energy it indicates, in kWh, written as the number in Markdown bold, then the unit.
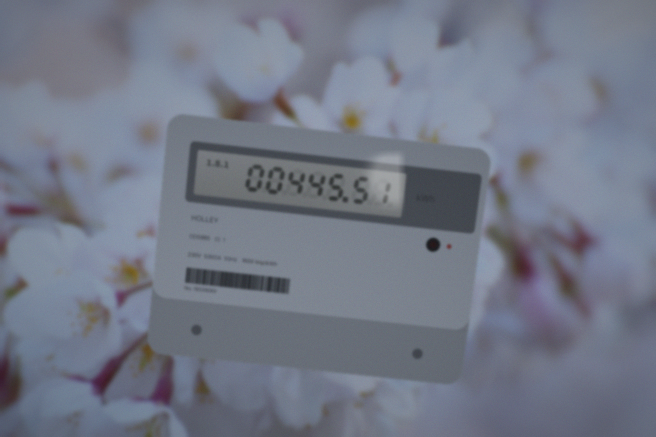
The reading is **445.51** kWh
